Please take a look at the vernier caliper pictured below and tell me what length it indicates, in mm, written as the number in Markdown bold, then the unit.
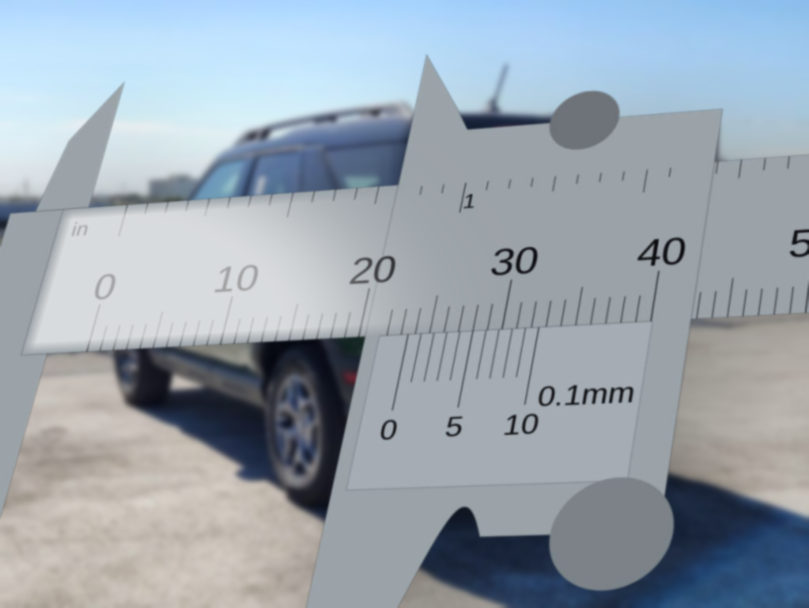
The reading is **23.5** mm
